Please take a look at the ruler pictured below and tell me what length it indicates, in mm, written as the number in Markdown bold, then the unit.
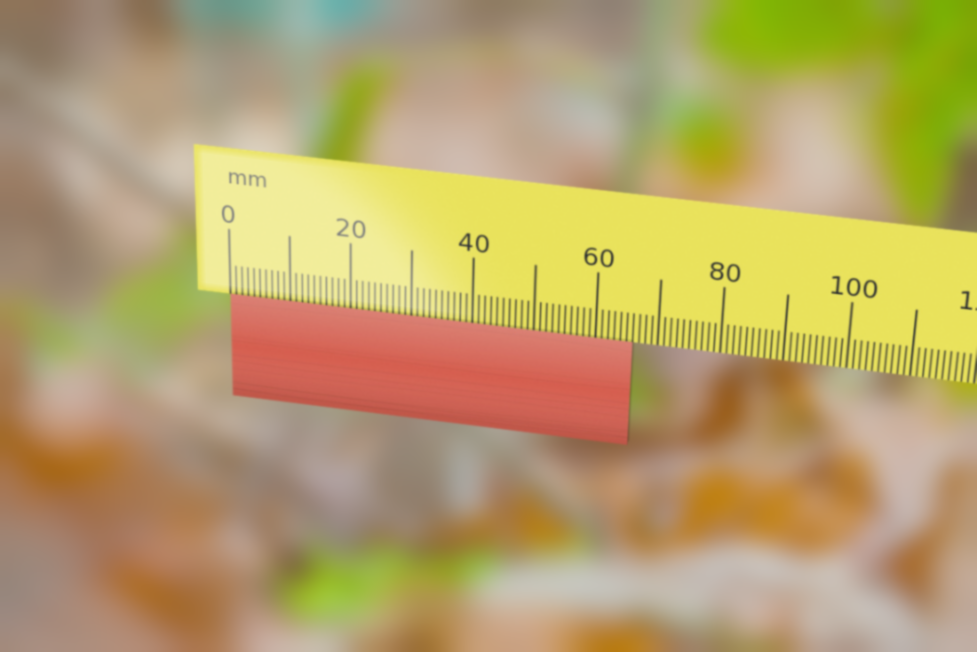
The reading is **66** mm
